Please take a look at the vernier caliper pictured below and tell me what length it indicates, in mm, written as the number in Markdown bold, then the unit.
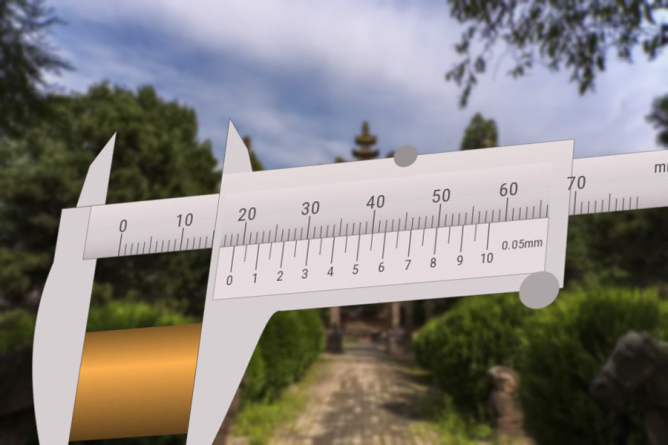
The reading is **18.6** mm
